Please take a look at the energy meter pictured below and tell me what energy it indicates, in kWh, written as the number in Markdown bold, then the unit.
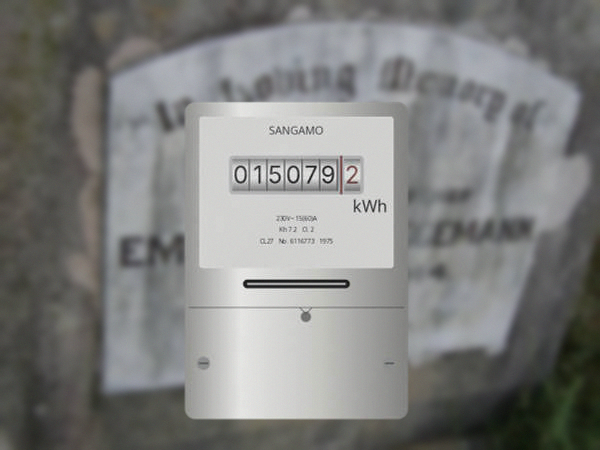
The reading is **15079.2** kWh
